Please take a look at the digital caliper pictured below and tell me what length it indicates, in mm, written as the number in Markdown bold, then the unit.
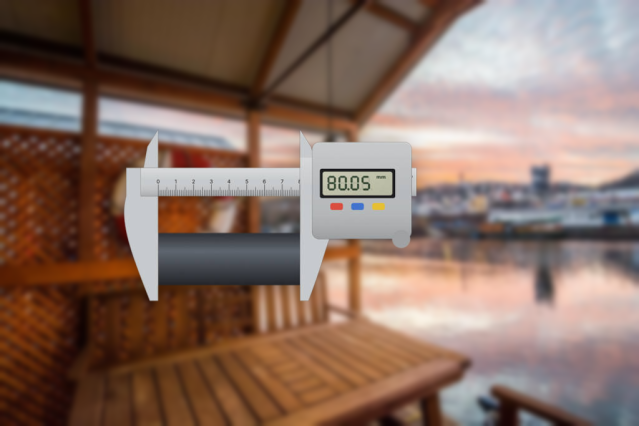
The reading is **80.05** mm
